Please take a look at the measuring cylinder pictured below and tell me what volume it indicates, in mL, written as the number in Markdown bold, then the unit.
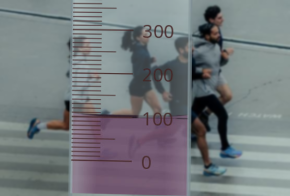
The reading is **100** mL
